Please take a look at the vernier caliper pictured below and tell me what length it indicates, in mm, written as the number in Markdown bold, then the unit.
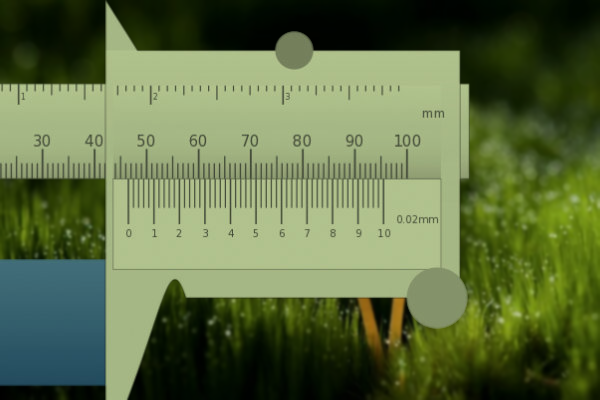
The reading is **46.5** mm
